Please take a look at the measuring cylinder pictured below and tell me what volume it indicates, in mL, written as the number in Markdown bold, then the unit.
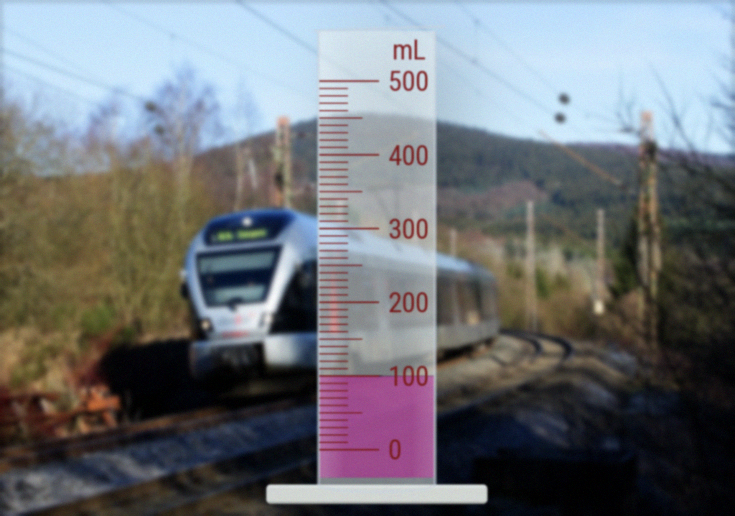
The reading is **100** mL
